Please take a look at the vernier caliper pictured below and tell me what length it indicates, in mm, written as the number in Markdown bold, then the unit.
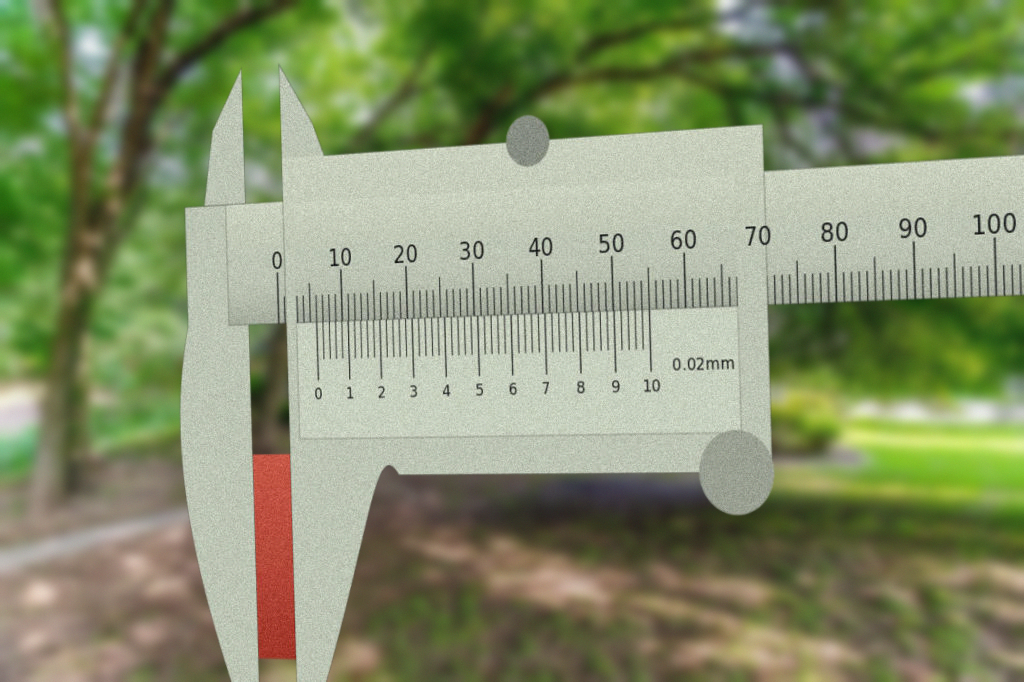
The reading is **6.0** mm
